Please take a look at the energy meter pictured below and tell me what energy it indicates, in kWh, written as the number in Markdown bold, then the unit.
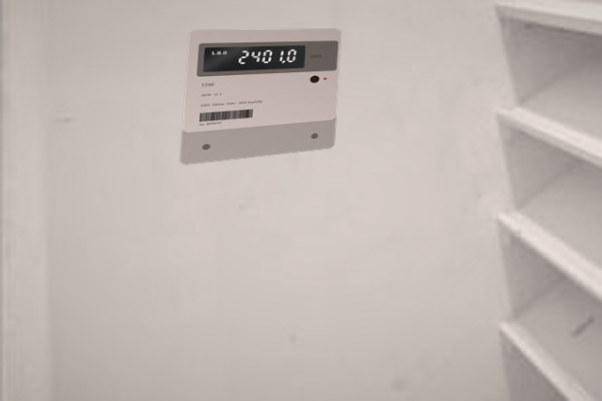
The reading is **2401.0** kWh
